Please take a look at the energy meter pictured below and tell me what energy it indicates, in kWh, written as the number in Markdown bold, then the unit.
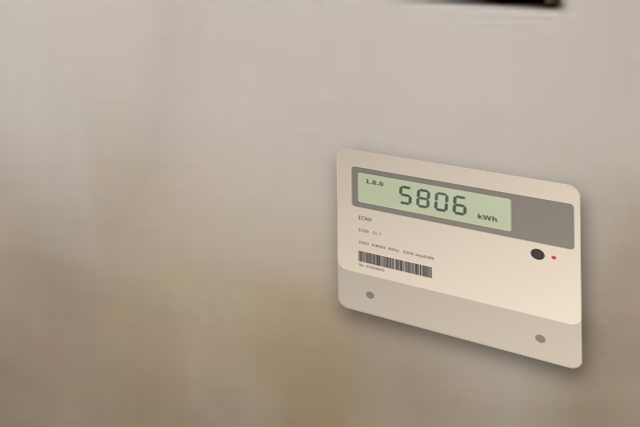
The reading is **5806** kWh
